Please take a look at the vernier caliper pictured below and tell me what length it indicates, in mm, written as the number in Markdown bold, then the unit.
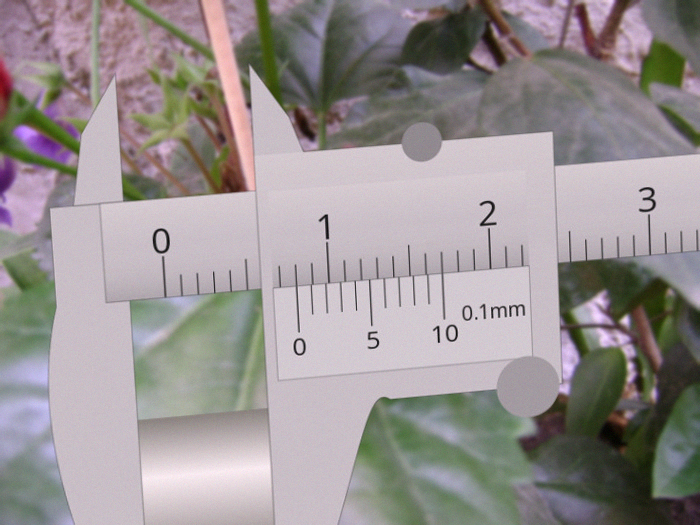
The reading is **8.0** mm
